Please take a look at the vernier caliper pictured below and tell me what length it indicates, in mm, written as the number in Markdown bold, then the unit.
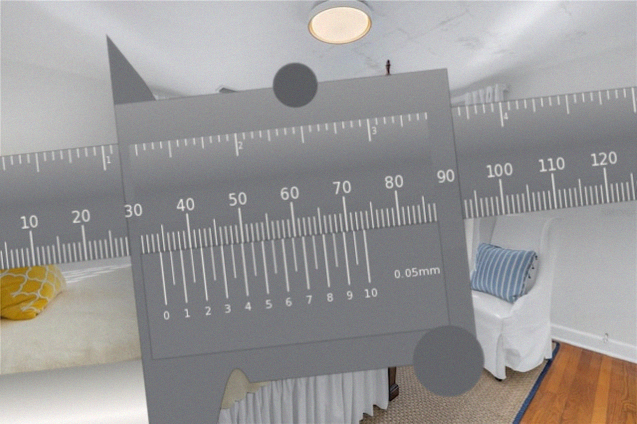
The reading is **34.2** mm
